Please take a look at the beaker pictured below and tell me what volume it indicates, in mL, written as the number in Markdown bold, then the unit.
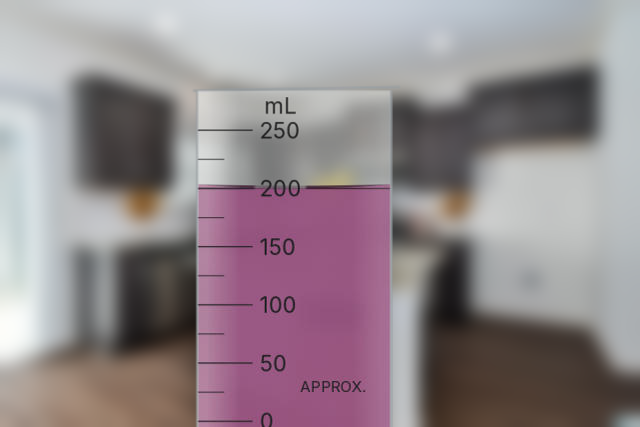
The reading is **200** mL
